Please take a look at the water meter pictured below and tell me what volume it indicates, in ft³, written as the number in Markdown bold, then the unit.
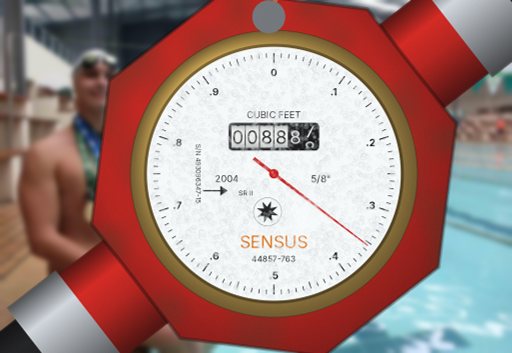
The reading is **8887.35** ft³
